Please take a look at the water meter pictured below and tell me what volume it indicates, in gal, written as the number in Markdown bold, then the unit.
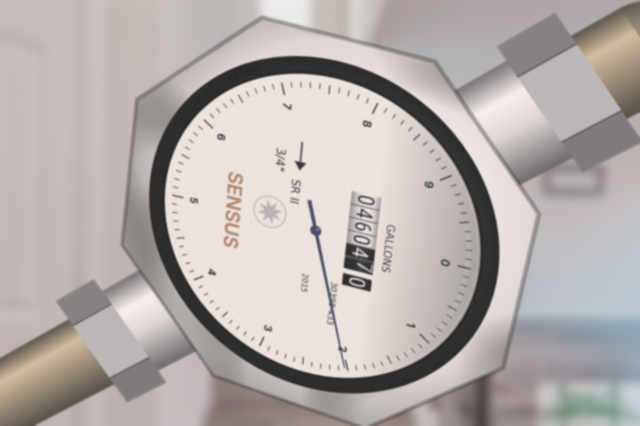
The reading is **460472.0** gal
